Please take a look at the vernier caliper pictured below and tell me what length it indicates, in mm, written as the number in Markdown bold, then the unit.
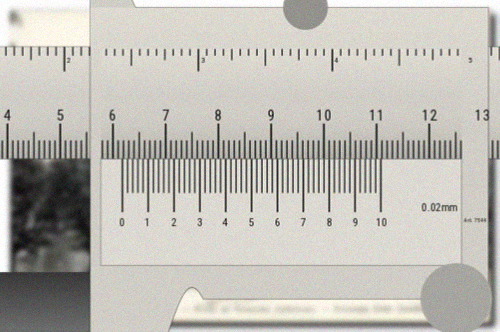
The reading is **61.8** mm
